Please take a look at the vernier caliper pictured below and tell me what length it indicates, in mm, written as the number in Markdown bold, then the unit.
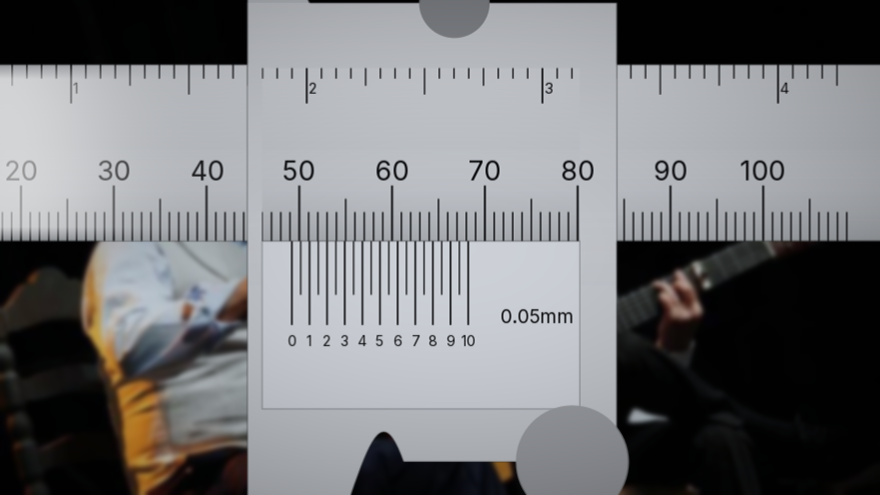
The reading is **49.2** mm
